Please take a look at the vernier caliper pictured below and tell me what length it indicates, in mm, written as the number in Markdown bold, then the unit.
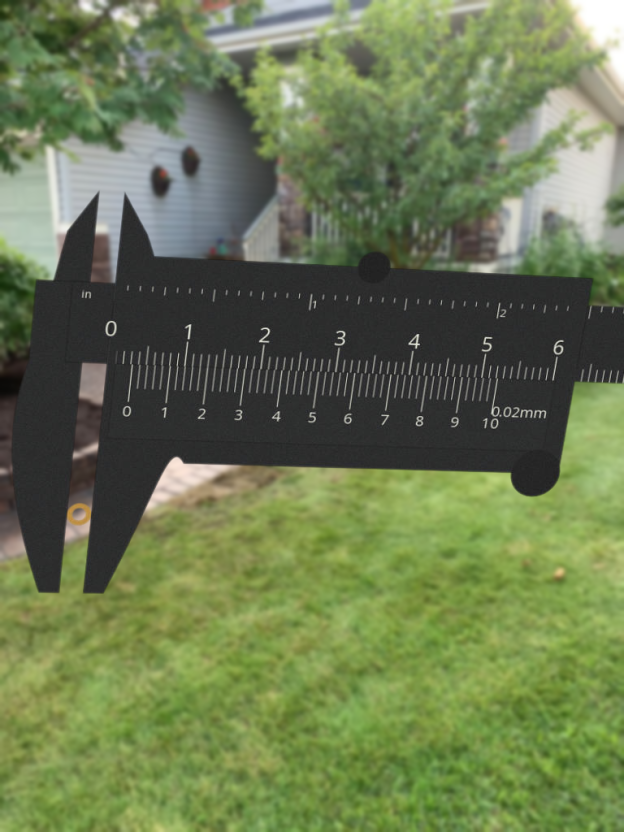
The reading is **3.2** mm
